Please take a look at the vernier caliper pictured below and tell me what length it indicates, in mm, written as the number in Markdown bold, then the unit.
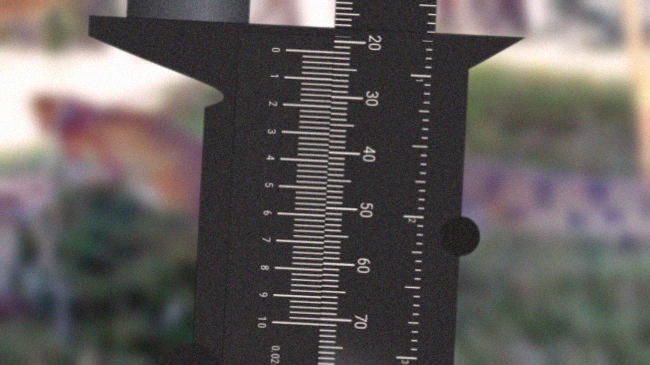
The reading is **22.0** mm
